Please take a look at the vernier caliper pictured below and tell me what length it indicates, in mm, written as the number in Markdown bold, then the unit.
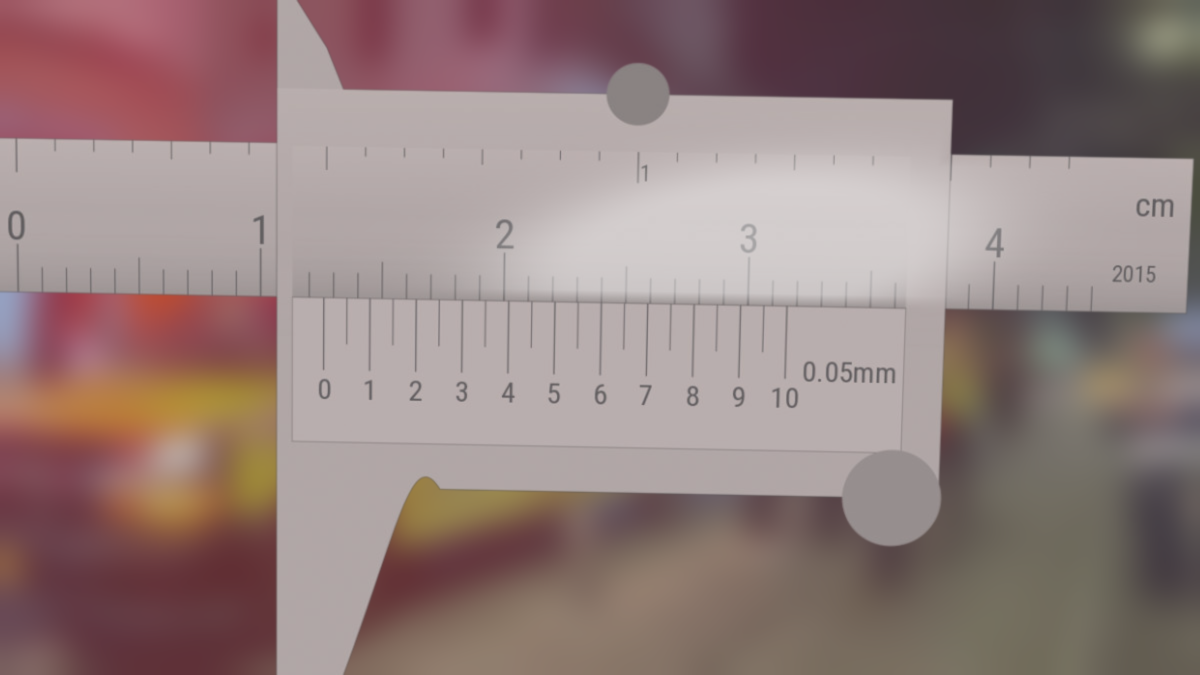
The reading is **12.6** mm
